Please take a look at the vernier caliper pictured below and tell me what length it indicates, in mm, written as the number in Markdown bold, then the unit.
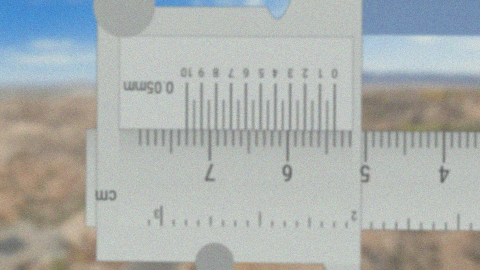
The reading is **54.0** mm
